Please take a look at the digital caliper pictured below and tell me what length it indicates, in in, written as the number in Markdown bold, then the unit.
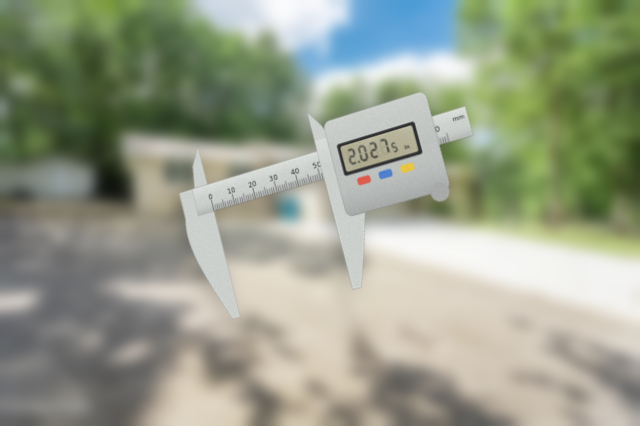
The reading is **2.0275** in
